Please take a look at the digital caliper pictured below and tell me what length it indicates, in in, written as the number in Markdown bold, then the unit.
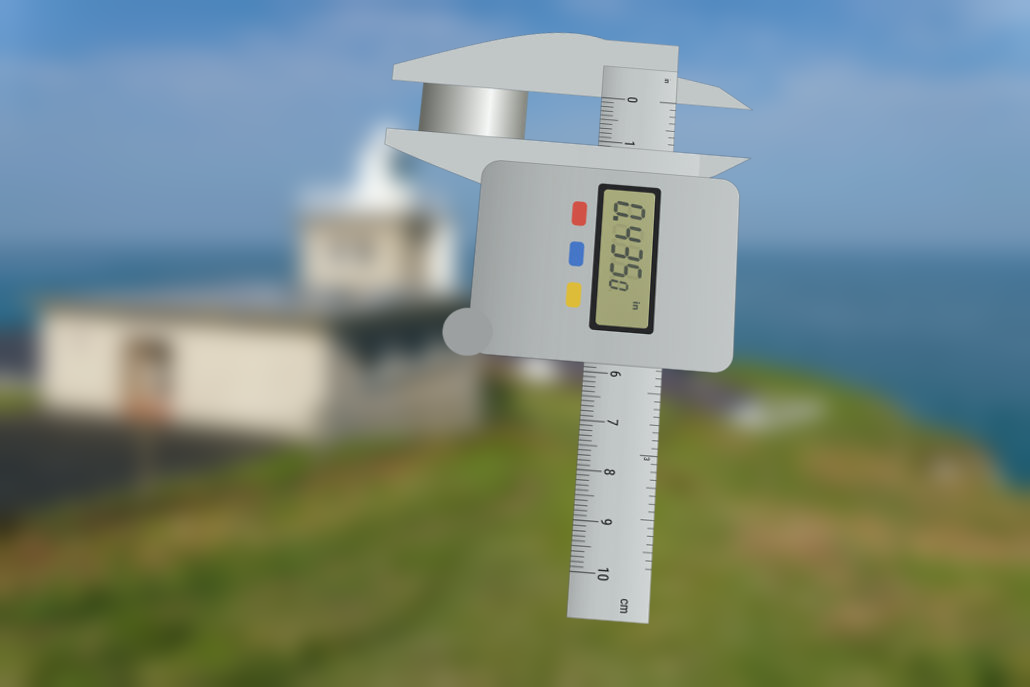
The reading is **0.4350** in
